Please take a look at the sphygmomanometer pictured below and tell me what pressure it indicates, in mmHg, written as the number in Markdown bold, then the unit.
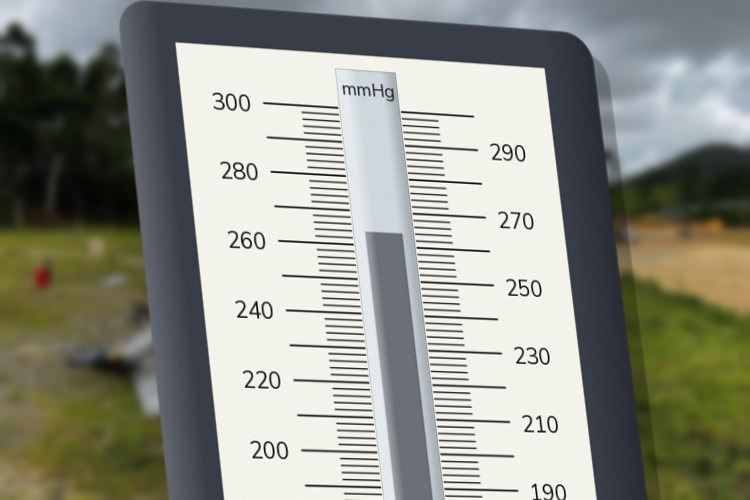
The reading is **264** mmHg
